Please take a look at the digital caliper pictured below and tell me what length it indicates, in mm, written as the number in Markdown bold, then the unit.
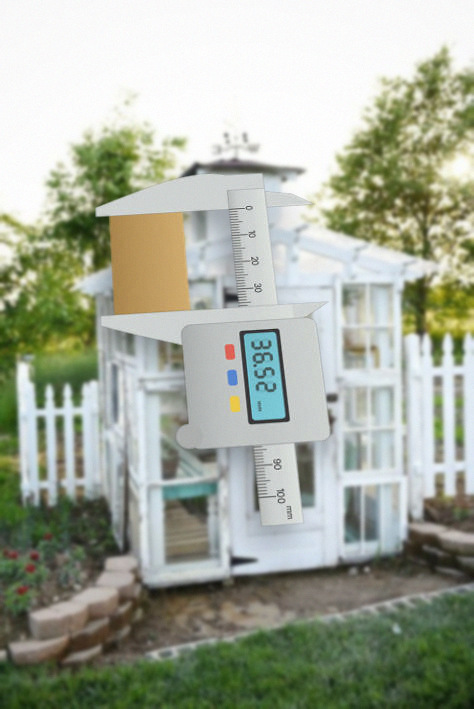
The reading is **36.52** mm
